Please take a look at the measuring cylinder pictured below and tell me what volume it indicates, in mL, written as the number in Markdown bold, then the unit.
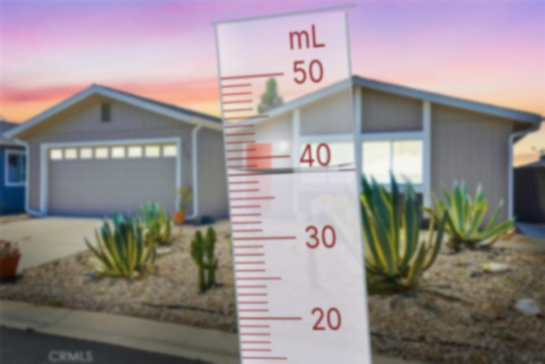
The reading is **38** mL
